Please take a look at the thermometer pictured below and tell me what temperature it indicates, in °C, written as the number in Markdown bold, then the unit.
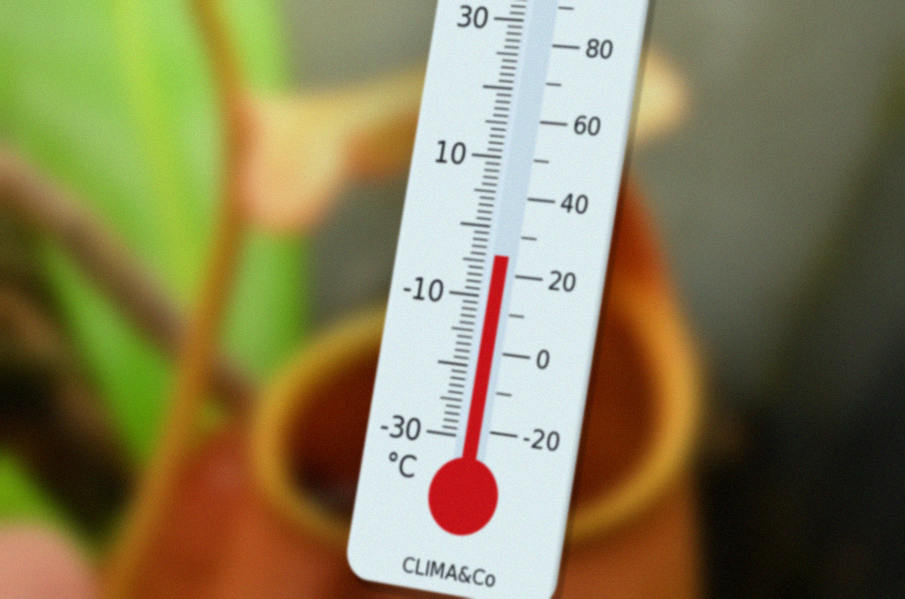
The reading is **-4** °C
